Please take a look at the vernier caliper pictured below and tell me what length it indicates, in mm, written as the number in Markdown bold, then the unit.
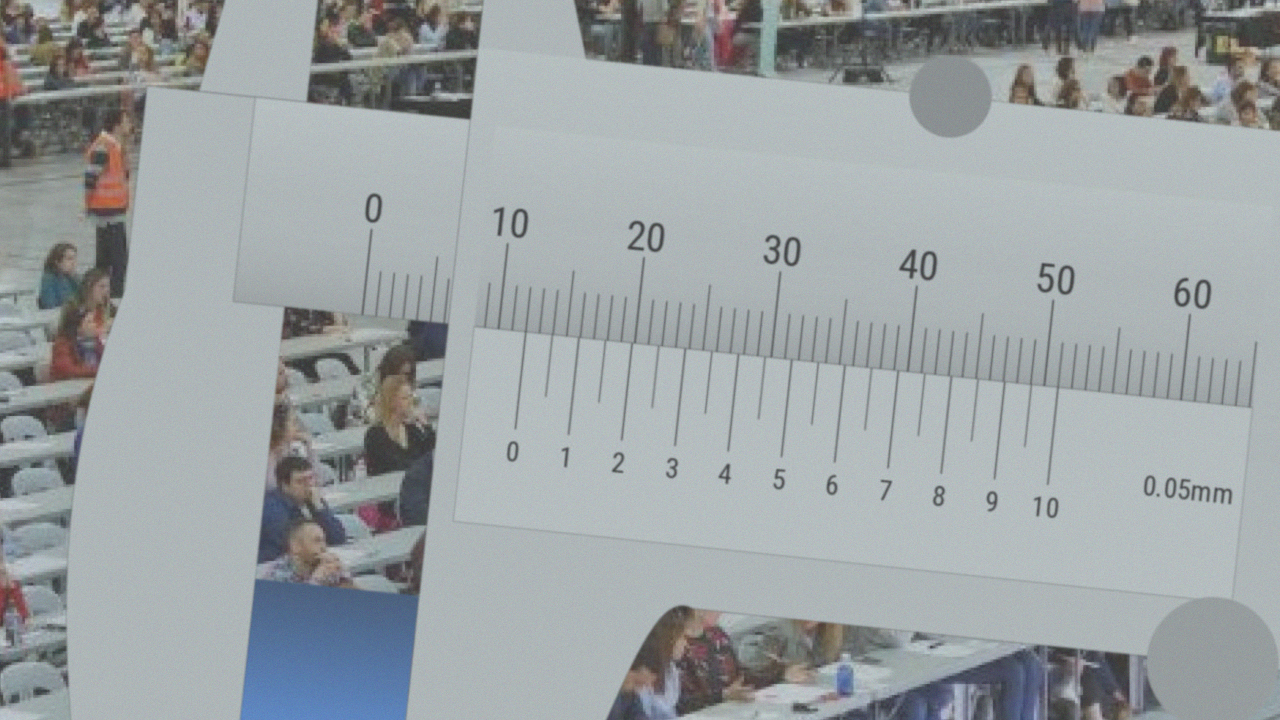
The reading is **12.0** mm
